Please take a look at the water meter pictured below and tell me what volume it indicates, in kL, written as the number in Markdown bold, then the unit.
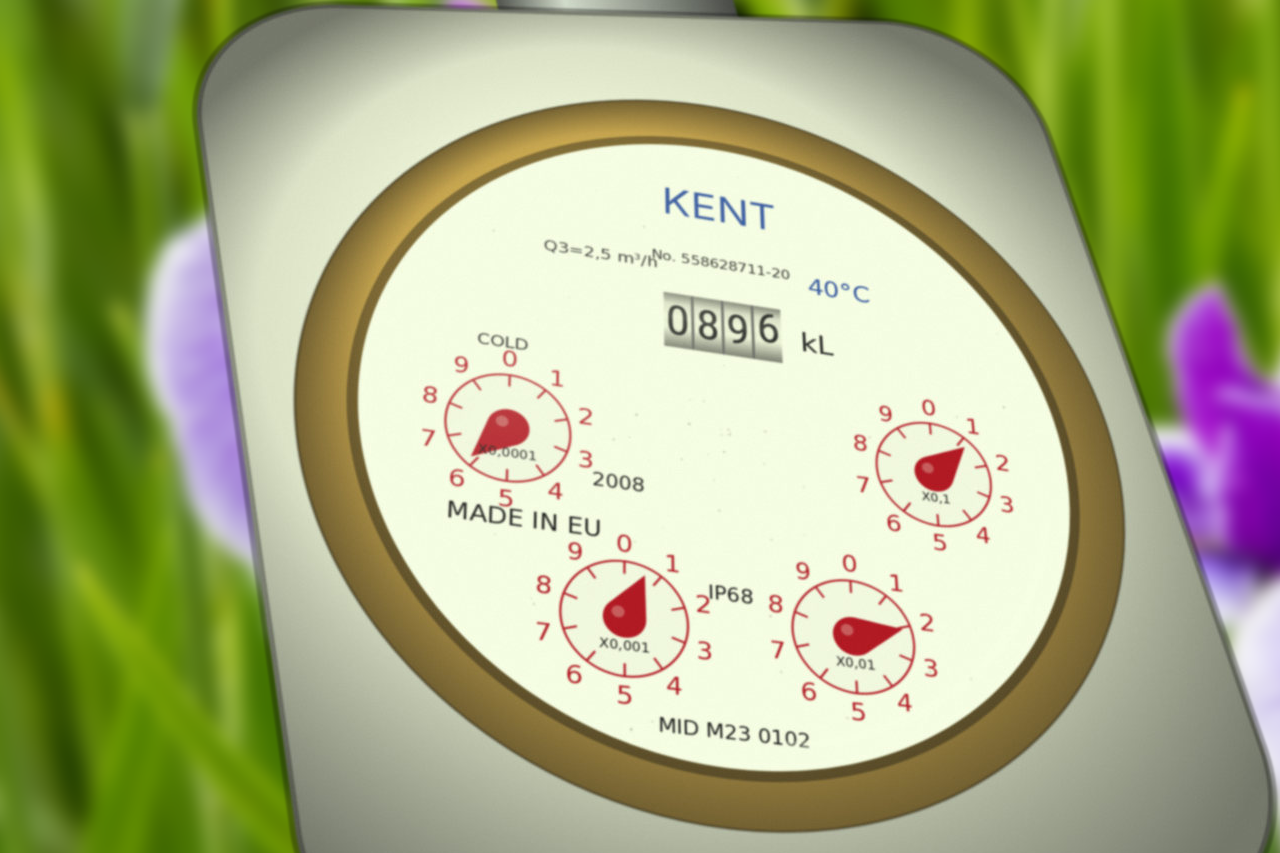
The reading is **896.1206** kL
